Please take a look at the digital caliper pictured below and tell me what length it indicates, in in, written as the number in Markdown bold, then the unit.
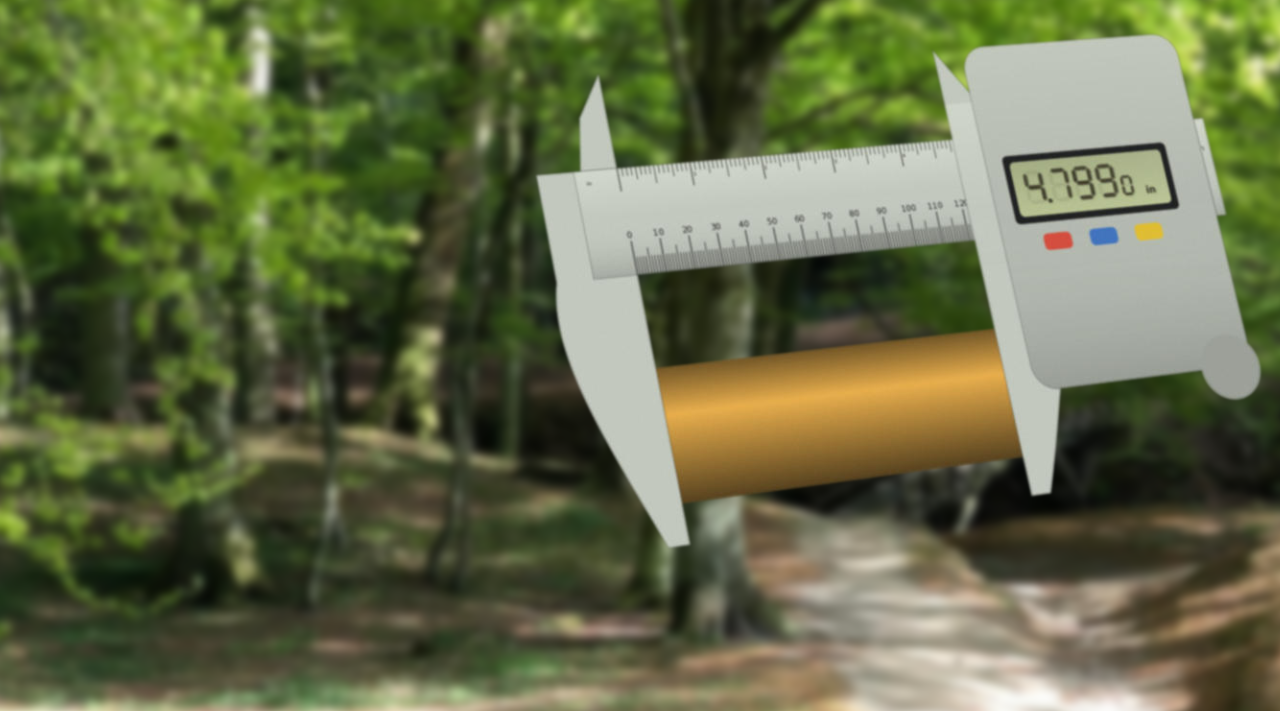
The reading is **4.7990** in
